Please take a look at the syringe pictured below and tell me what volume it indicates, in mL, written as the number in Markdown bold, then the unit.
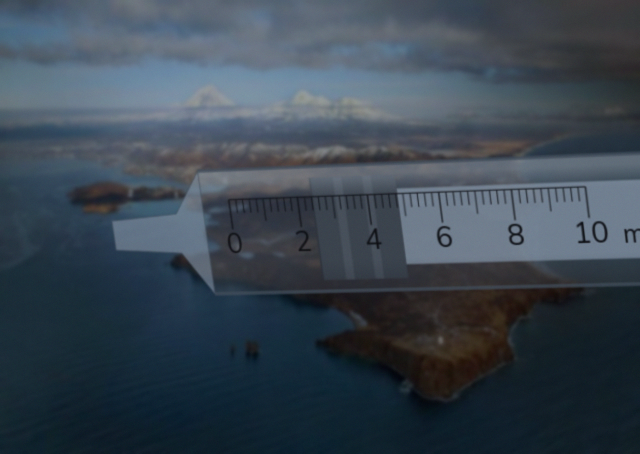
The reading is **2.4** mL
